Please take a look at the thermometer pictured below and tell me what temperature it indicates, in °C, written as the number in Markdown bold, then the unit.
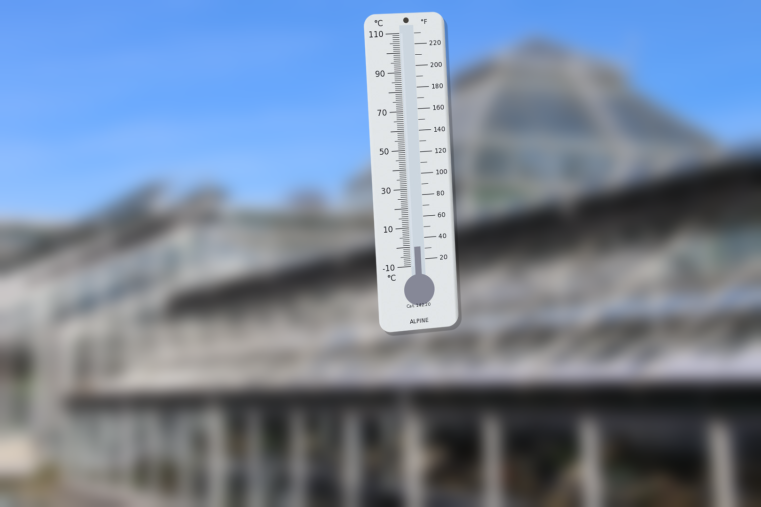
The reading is **0** °C
